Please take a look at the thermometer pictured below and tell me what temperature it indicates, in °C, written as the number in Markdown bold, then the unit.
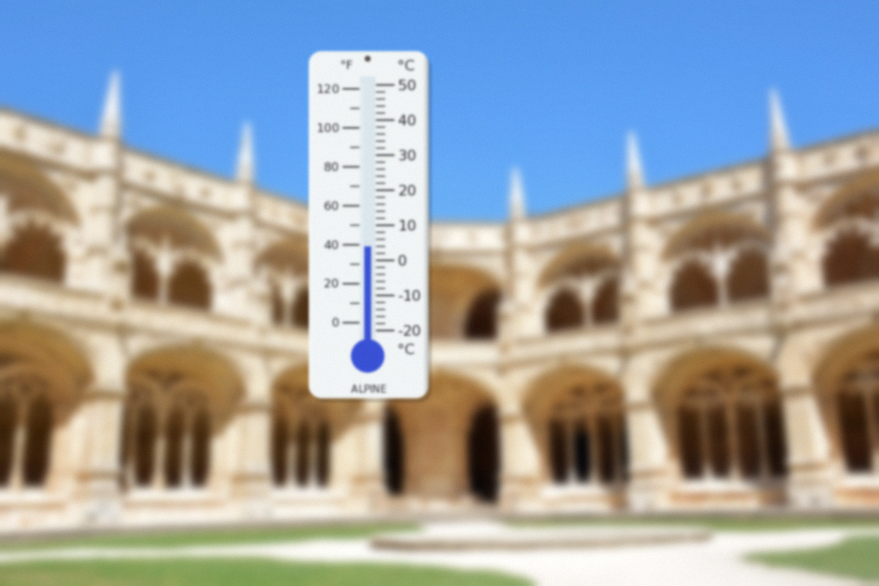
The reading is **4** °C
